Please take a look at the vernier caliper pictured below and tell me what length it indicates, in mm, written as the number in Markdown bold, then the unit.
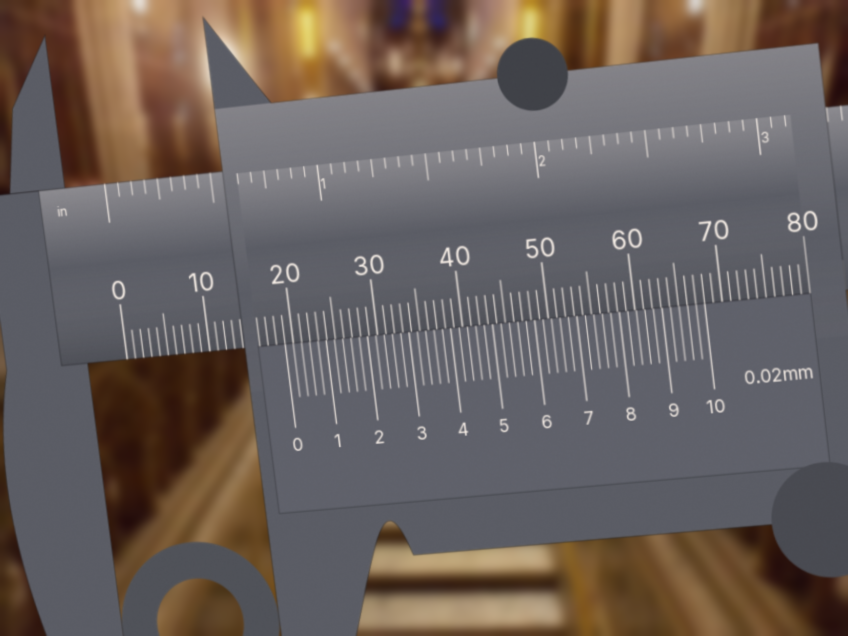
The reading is **19.0** mm
